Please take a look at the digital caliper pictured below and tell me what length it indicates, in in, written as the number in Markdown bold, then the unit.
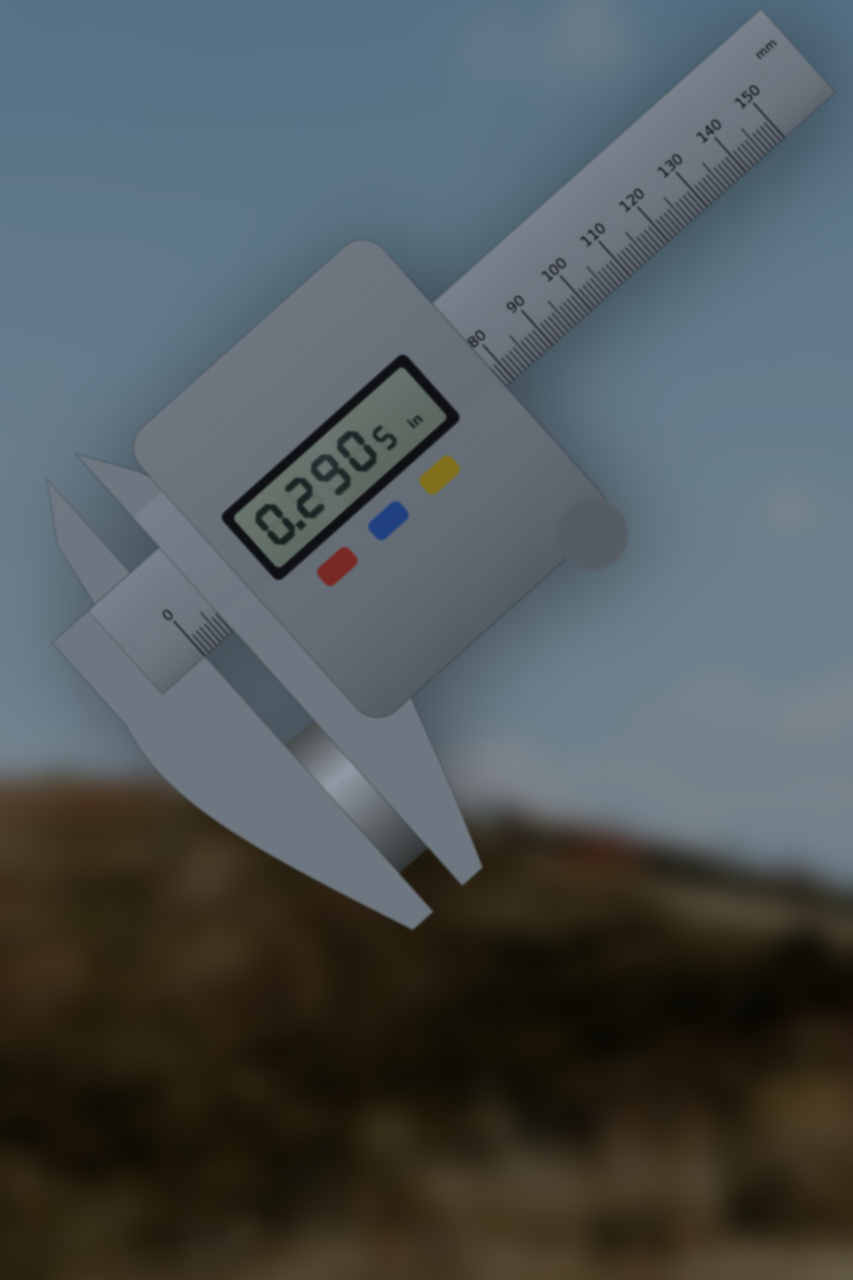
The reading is **0.2905** in
